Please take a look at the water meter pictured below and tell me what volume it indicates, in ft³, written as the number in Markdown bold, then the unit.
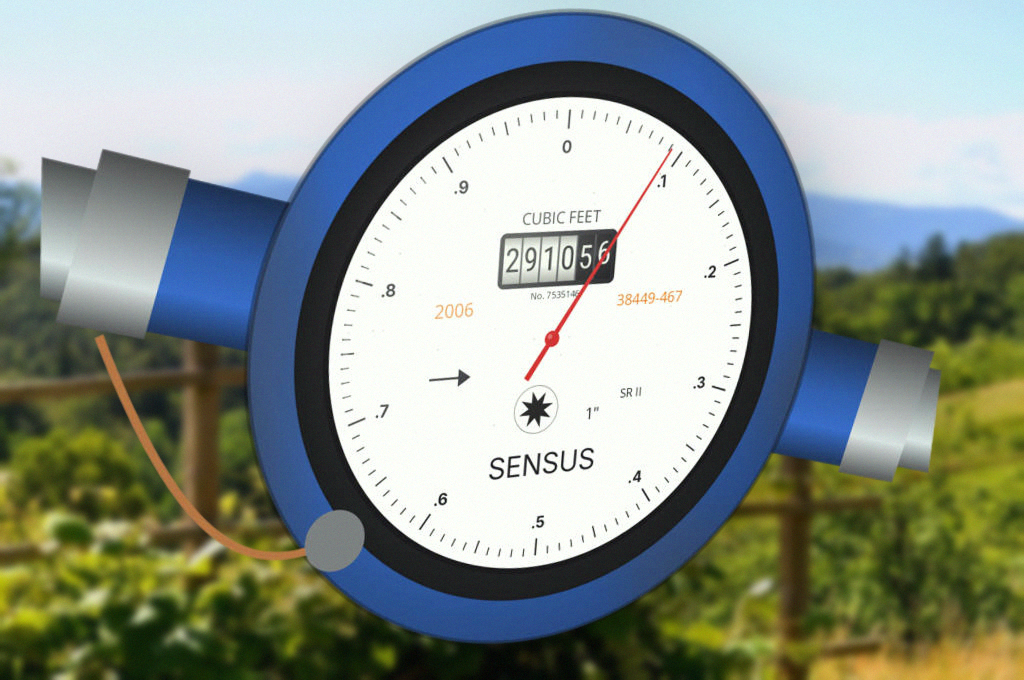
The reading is **291056.09** ft³
